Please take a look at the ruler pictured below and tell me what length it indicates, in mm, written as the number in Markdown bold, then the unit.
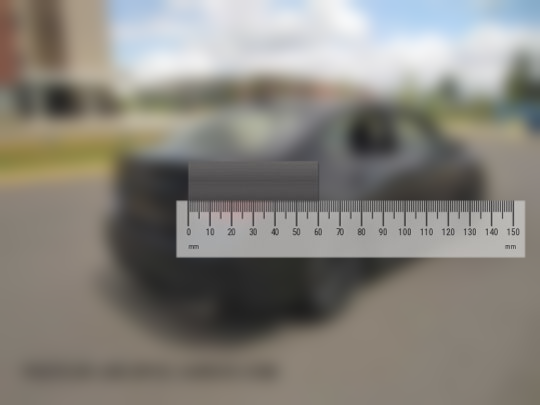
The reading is **60** mm
